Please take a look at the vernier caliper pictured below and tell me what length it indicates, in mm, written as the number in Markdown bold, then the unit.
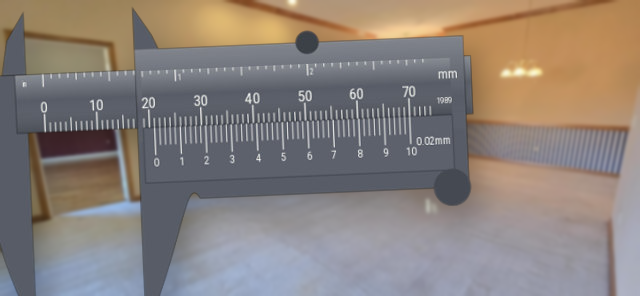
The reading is **21.0** mm
